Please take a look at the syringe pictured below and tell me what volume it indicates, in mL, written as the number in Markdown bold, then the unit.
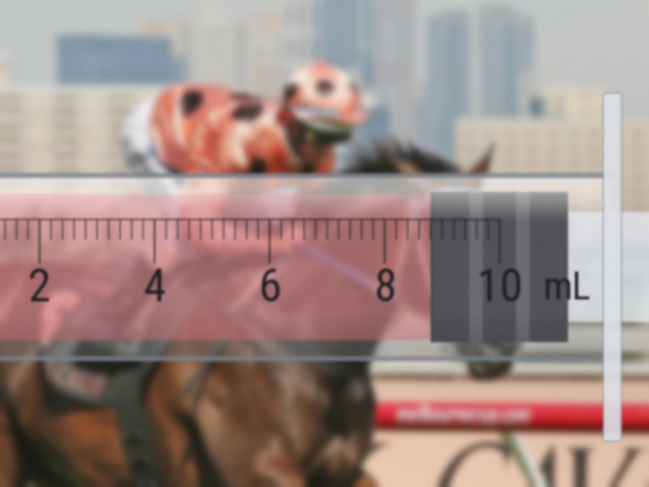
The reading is **8.8** mL
